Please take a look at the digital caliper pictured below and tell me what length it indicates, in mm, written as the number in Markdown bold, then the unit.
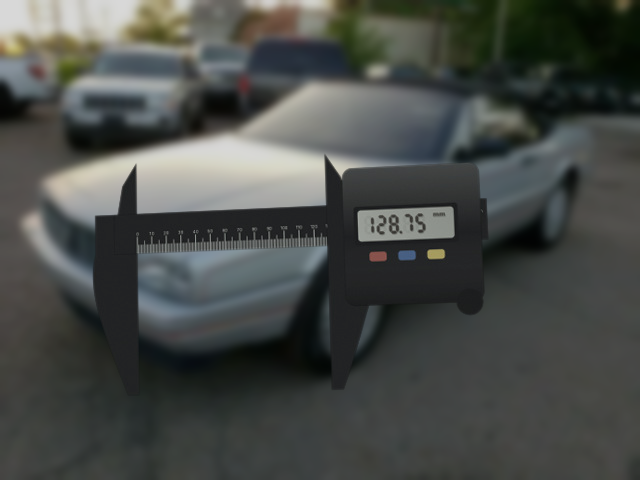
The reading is **128.75** mm
